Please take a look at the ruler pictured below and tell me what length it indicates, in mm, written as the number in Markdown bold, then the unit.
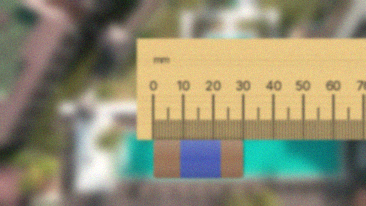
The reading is **30** mm
